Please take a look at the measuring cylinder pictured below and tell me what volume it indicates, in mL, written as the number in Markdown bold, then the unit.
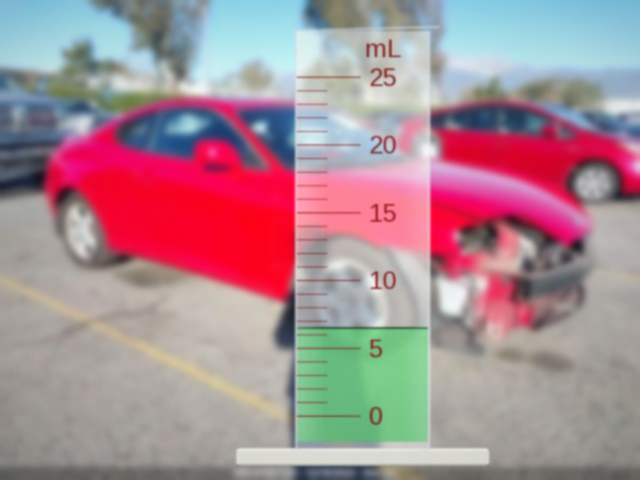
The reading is **6.5** mL
